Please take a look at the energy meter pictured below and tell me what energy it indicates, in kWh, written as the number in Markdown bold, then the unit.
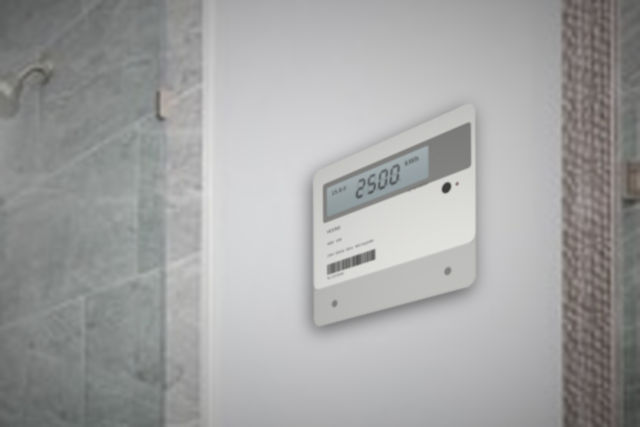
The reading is **2500** kWh
